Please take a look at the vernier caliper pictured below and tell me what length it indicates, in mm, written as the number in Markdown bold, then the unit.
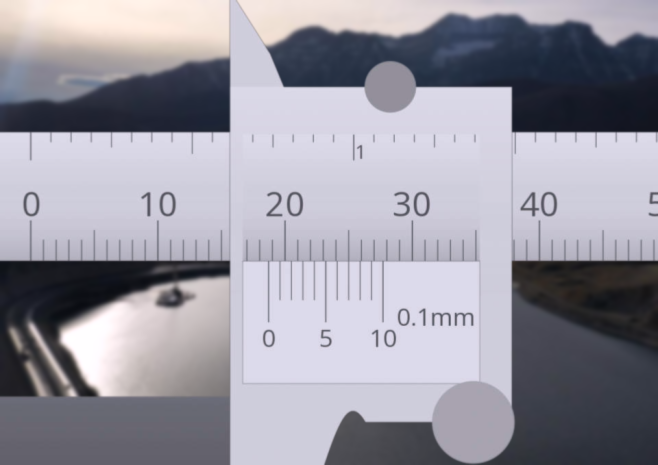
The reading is **18.7** mm
